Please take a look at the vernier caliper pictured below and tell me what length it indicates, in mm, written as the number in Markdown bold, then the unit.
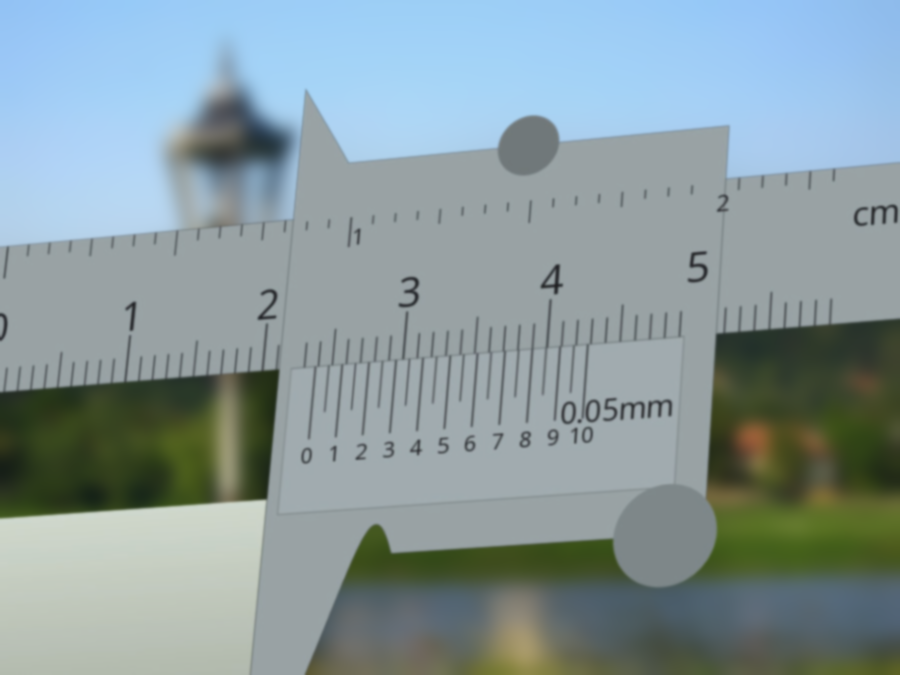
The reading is **23.8** mm
